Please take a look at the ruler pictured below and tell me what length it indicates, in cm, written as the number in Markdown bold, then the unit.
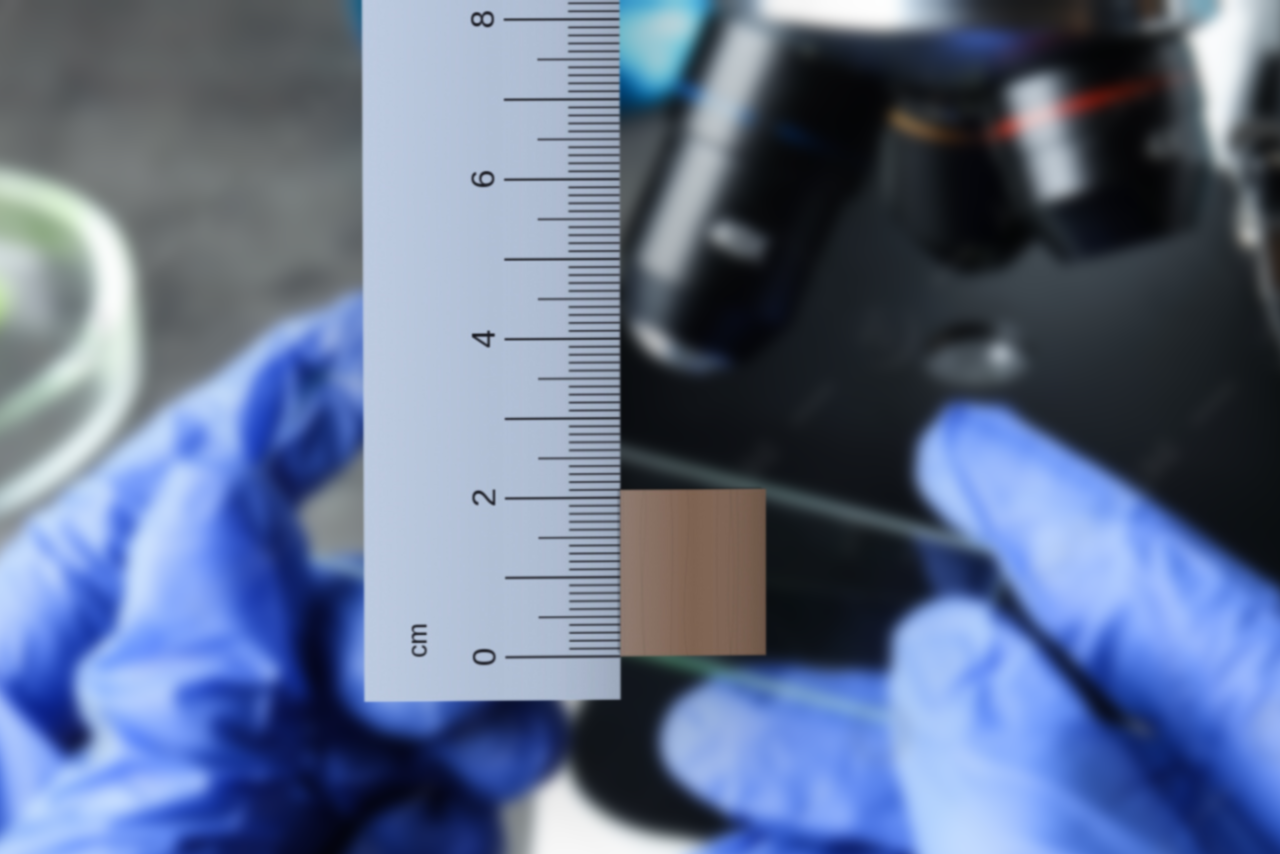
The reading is **2.1** cm
